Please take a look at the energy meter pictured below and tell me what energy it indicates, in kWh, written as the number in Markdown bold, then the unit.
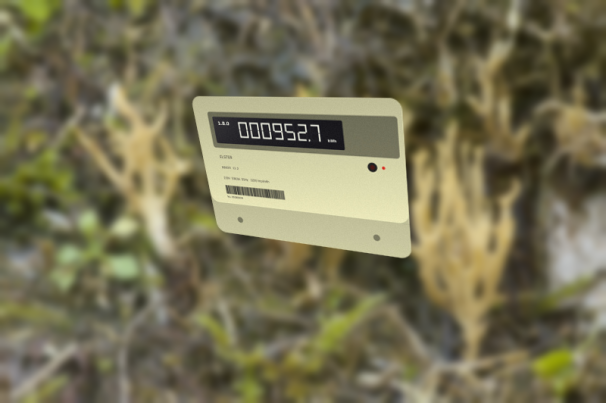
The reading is **952.7** kWh
